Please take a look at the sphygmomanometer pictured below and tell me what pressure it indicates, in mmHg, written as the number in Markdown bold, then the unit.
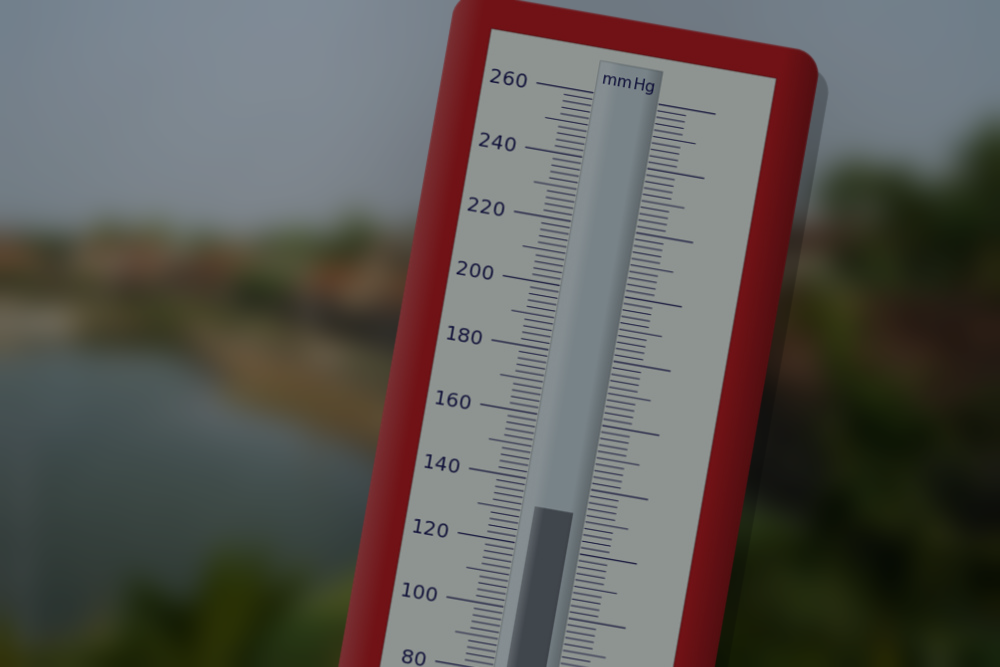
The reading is **132** mmHg
